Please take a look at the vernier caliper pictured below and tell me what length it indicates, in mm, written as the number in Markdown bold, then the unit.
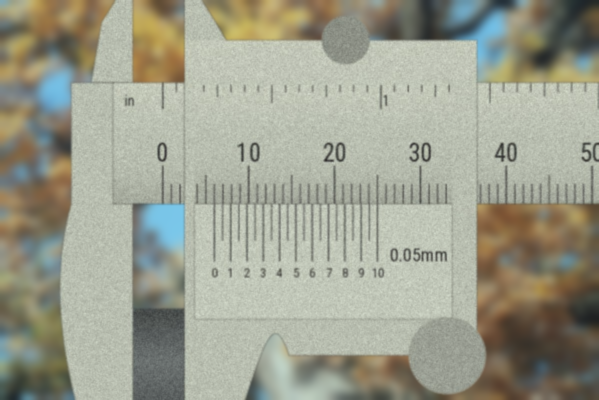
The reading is **6.0** mm
